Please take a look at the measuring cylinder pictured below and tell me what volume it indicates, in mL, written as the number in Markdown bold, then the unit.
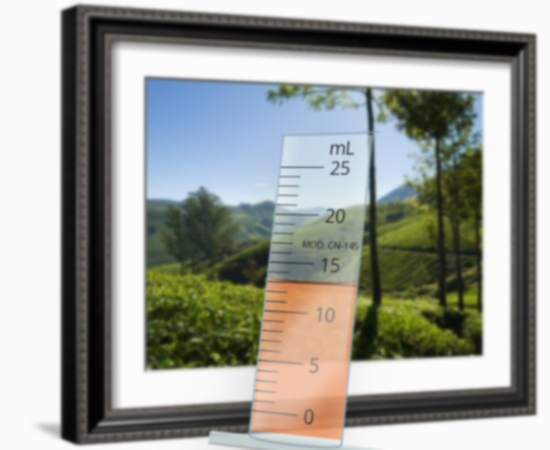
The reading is **13** mL
